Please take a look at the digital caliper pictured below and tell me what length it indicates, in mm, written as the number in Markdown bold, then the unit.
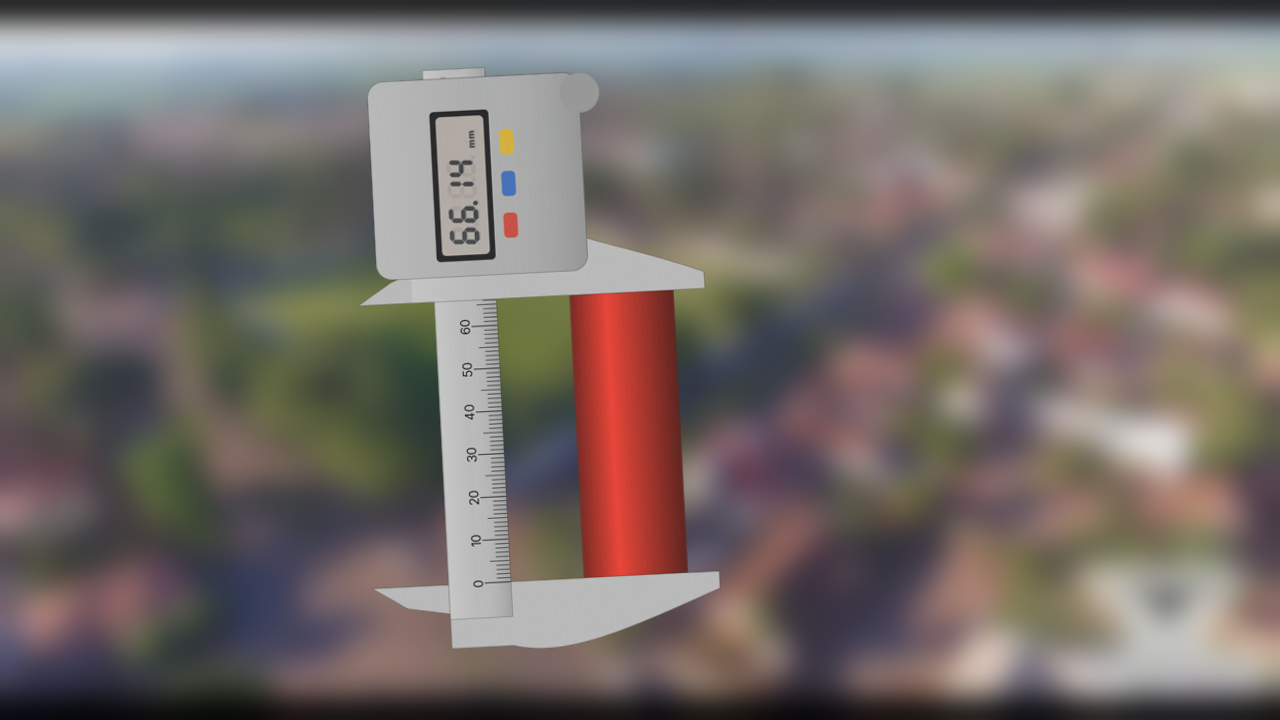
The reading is **66.14** mm
